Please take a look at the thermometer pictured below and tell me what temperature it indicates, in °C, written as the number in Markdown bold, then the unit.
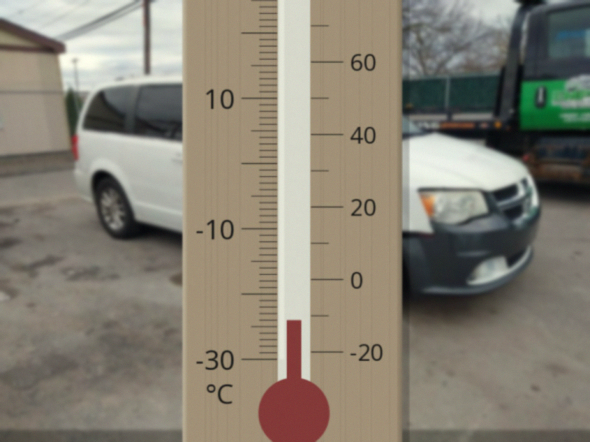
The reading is **-24** °C
